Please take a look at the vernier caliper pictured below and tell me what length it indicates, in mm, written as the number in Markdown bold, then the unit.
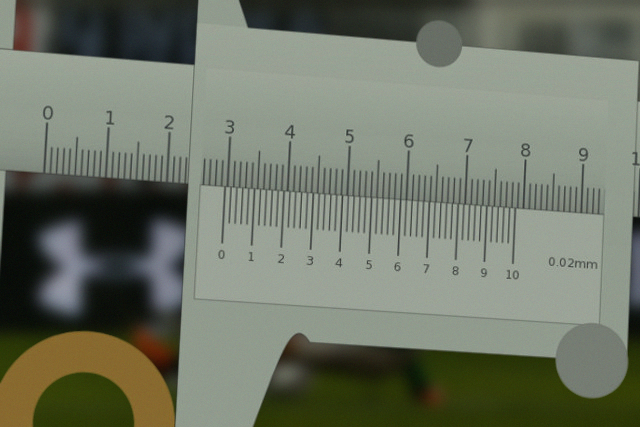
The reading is **29.6** mm
